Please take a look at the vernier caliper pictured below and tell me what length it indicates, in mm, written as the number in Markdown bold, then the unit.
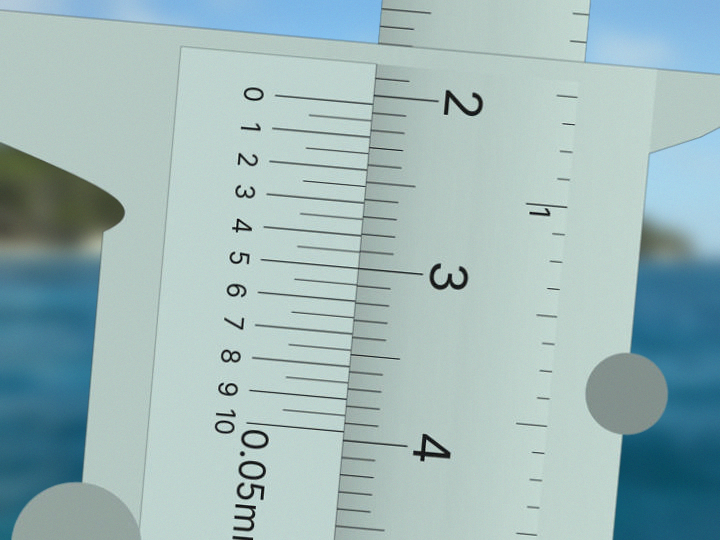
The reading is **20.5** mm
